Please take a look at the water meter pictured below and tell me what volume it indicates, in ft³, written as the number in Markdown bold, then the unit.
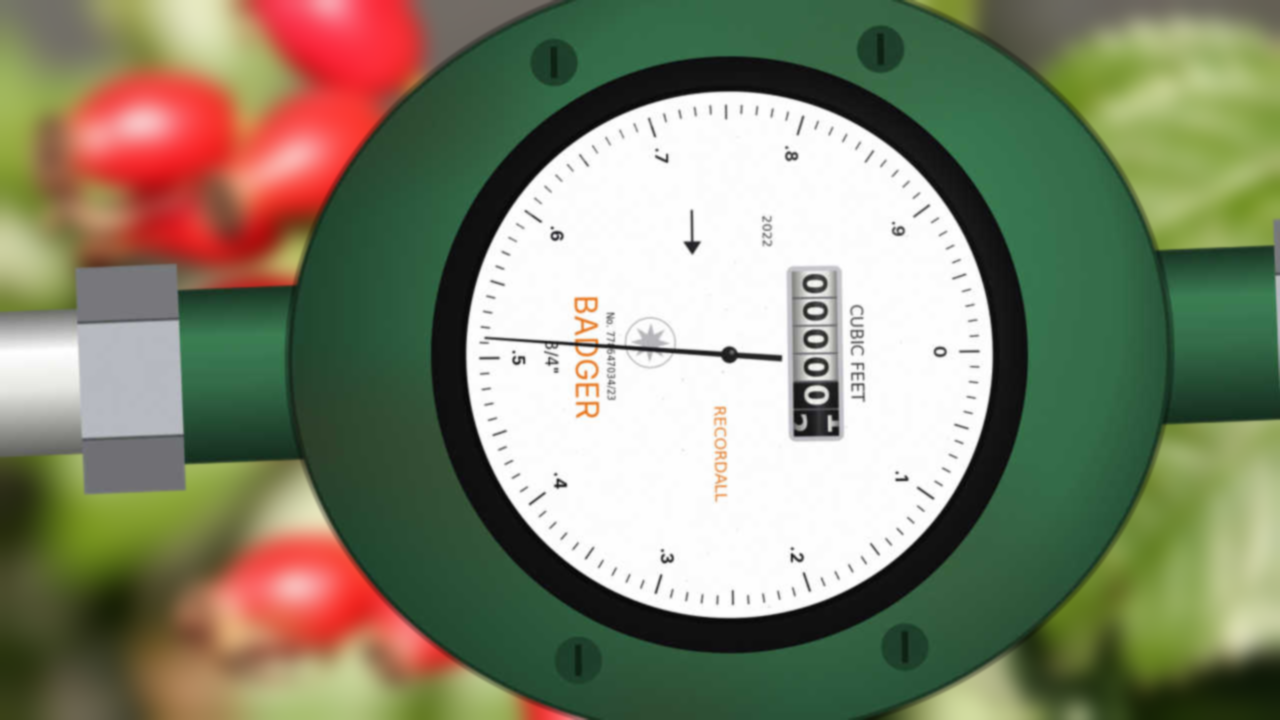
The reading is **1.51** ft³
